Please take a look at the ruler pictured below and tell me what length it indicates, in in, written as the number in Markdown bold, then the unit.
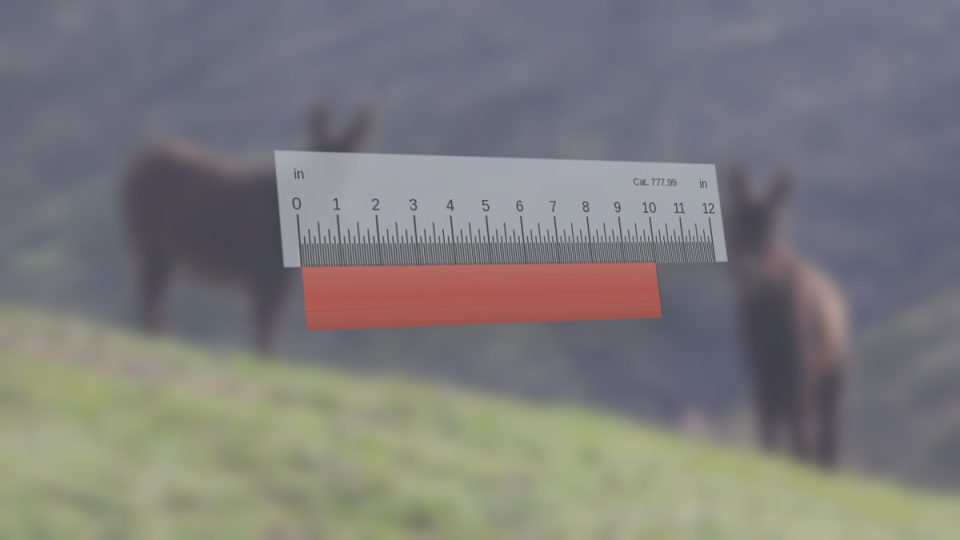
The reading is **10** in
